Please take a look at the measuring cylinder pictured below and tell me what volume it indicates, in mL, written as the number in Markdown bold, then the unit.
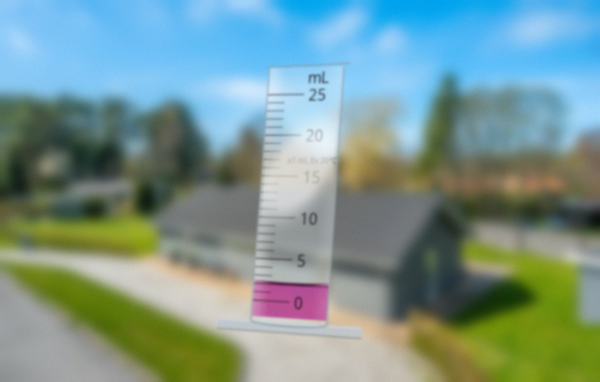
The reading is **2** mL
